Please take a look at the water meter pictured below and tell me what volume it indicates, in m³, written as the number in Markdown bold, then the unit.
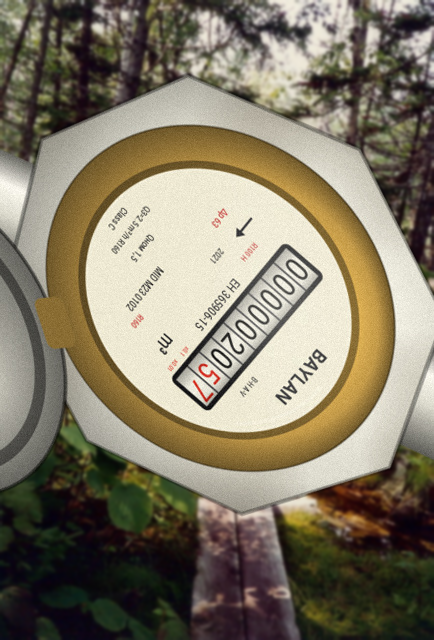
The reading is **20.57** m³
